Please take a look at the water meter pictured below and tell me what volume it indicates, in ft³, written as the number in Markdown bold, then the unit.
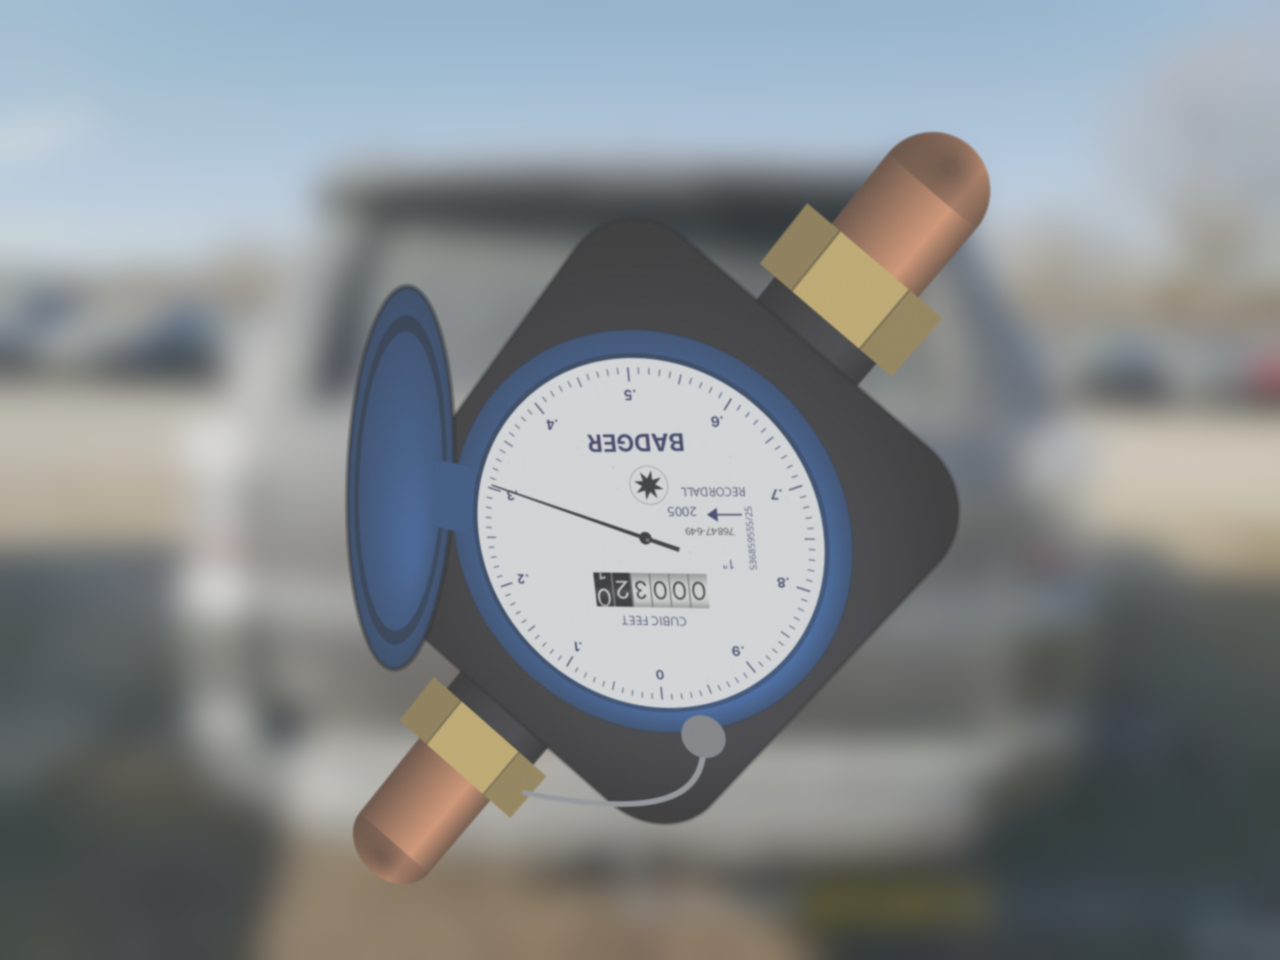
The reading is **320.30** ft³
